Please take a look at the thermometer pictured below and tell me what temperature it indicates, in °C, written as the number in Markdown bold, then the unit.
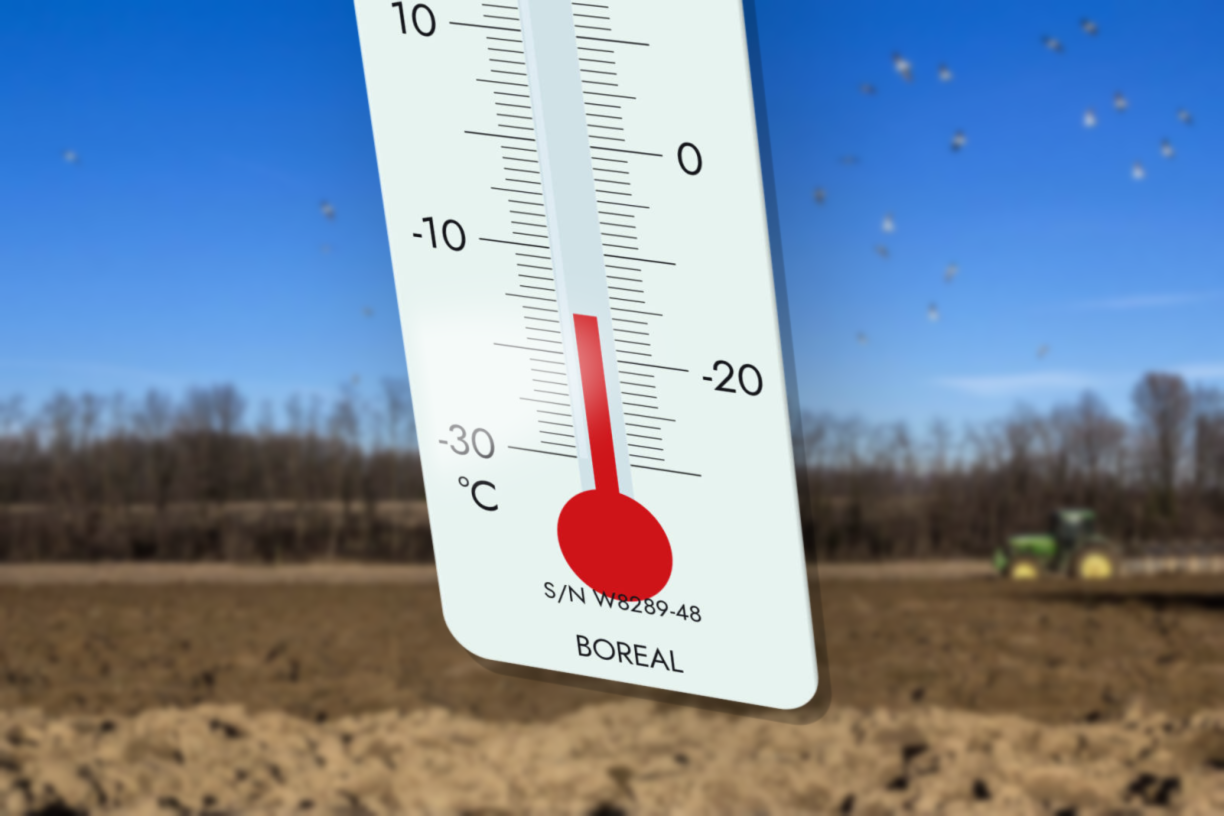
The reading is **-16** °C
